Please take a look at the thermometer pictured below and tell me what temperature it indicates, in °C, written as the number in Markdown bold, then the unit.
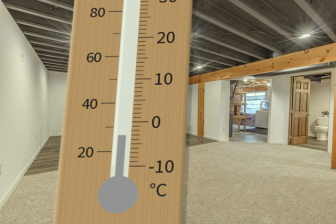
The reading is **-3** °C
